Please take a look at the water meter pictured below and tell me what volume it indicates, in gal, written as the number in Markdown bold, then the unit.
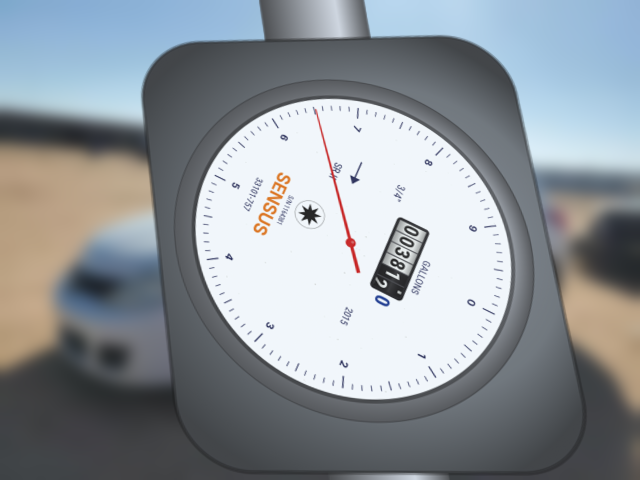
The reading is **38116.5** gal
